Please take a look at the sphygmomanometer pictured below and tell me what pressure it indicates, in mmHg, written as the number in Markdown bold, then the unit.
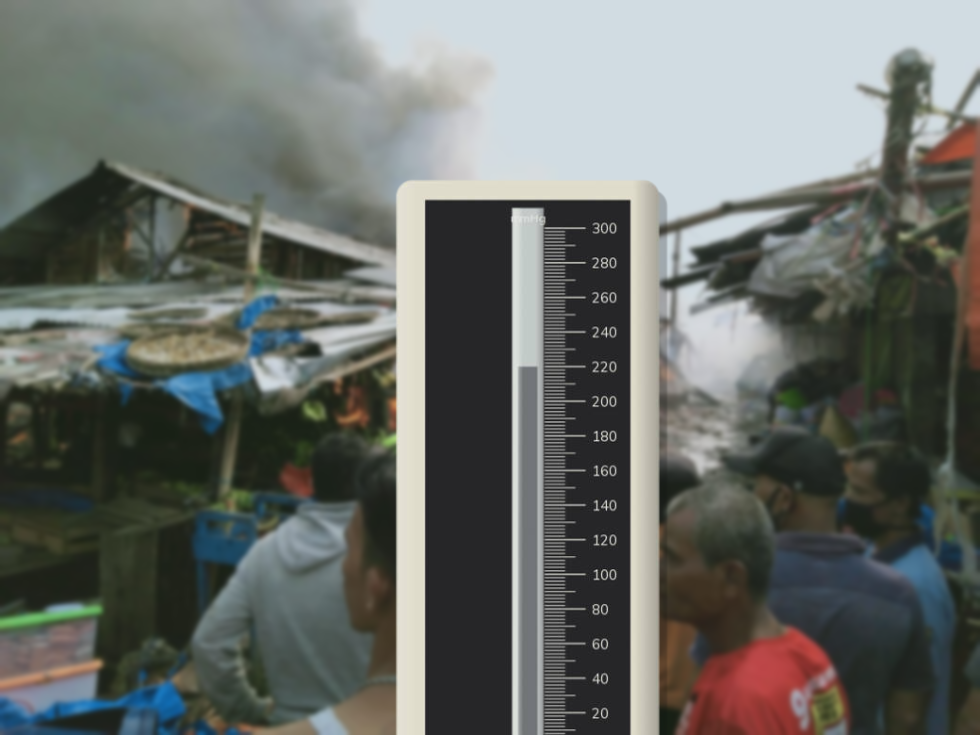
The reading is **220** mmHg
